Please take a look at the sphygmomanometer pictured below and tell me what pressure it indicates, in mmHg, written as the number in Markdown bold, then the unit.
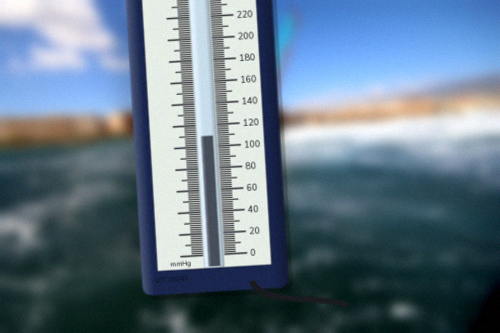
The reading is **110** mmHg
